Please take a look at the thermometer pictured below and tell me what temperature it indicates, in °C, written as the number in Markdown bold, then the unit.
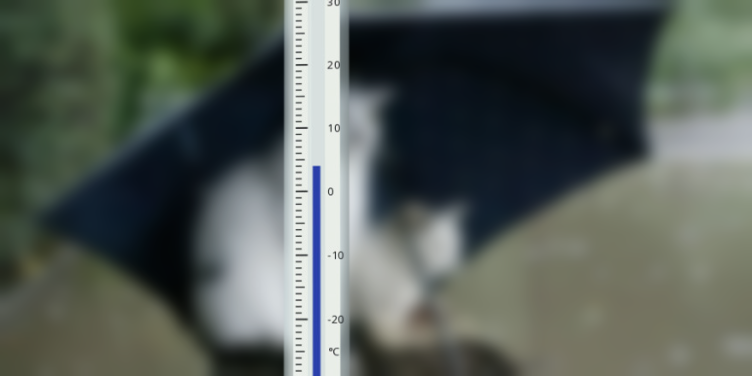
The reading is **4** °C
